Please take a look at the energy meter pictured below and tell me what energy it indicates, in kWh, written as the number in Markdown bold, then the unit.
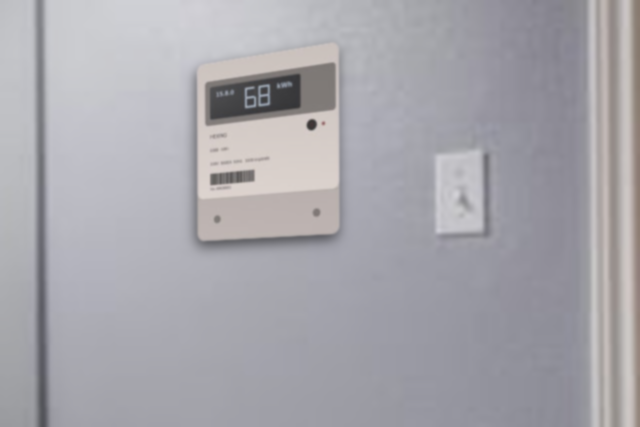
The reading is **68** kWh
